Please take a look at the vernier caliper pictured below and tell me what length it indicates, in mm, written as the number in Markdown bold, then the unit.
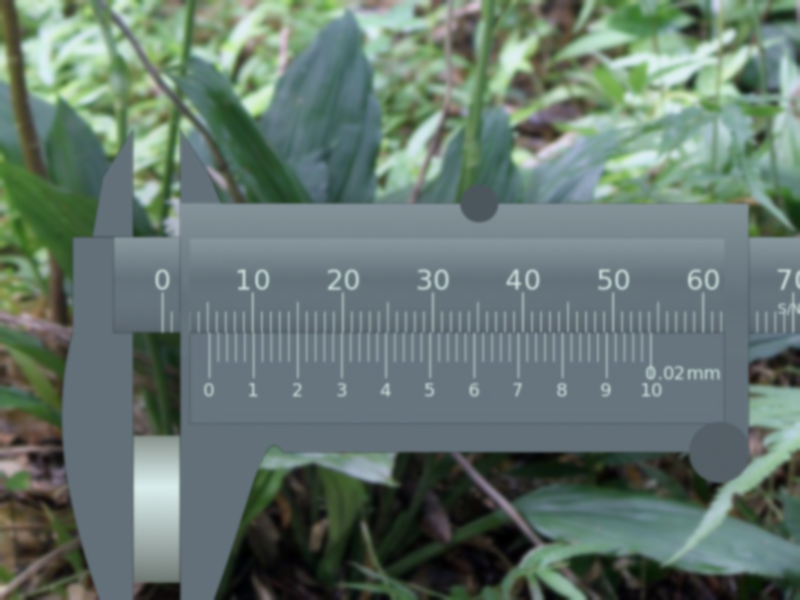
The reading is **5.2** mm
